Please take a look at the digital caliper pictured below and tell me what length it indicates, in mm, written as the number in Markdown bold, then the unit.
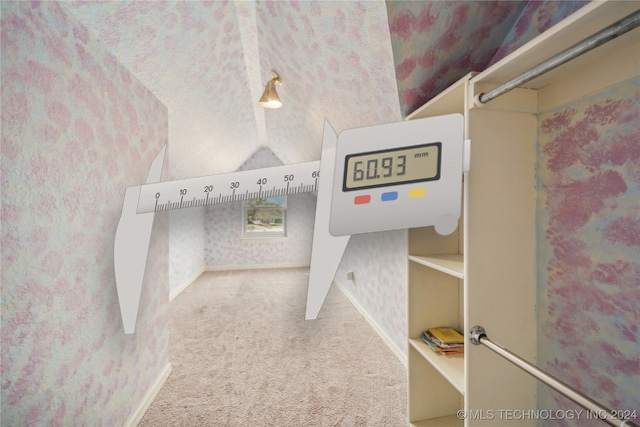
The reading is **60.93** mm
